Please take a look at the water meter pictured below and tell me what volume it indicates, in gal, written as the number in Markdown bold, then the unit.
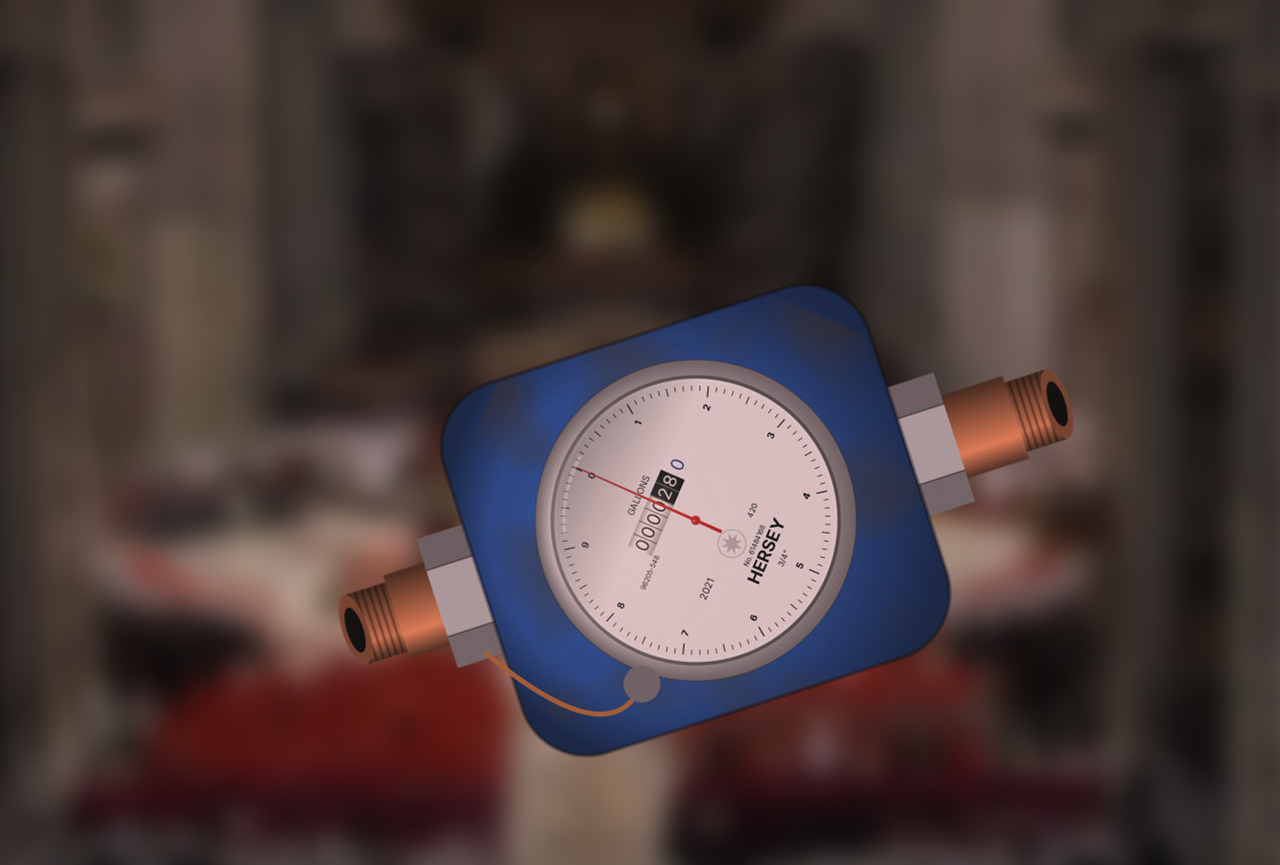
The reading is **280.0** gal
